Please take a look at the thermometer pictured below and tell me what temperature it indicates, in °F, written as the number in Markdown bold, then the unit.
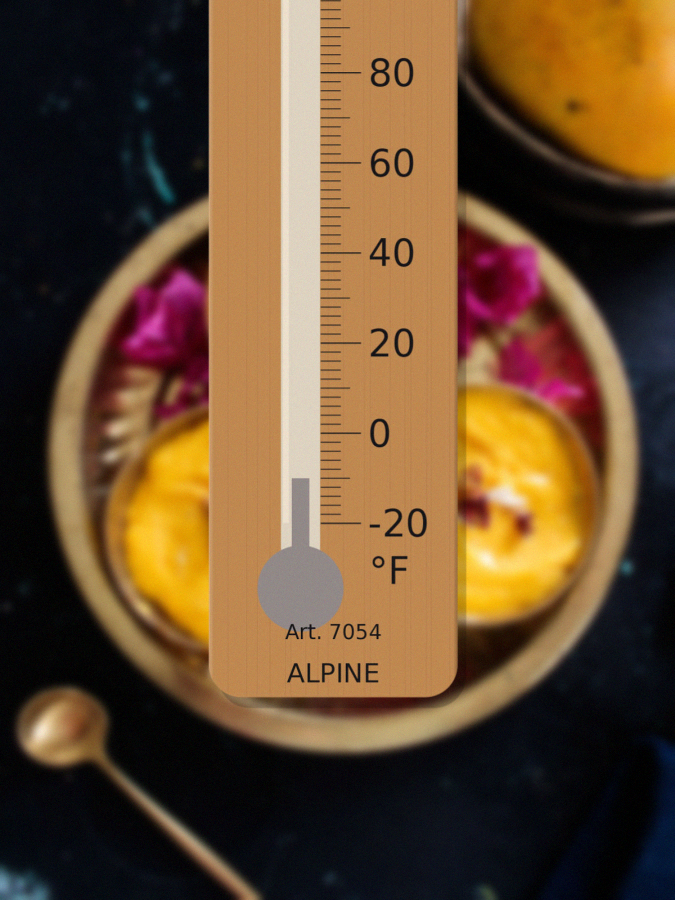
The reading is **-10** °F
